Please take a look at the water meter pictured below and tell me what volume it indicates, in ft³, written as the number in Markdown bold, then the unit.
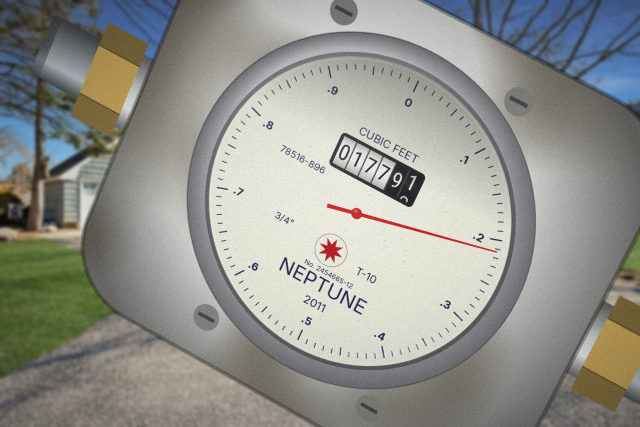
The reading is **17791.21** ft³
